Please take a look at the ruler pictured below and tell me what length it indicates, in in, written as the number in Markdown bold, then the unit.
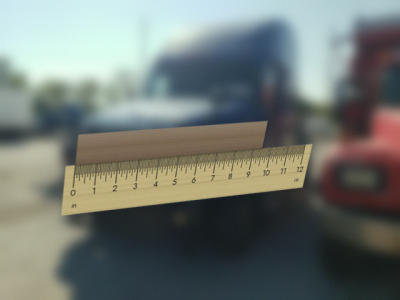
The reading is **9.5** in
